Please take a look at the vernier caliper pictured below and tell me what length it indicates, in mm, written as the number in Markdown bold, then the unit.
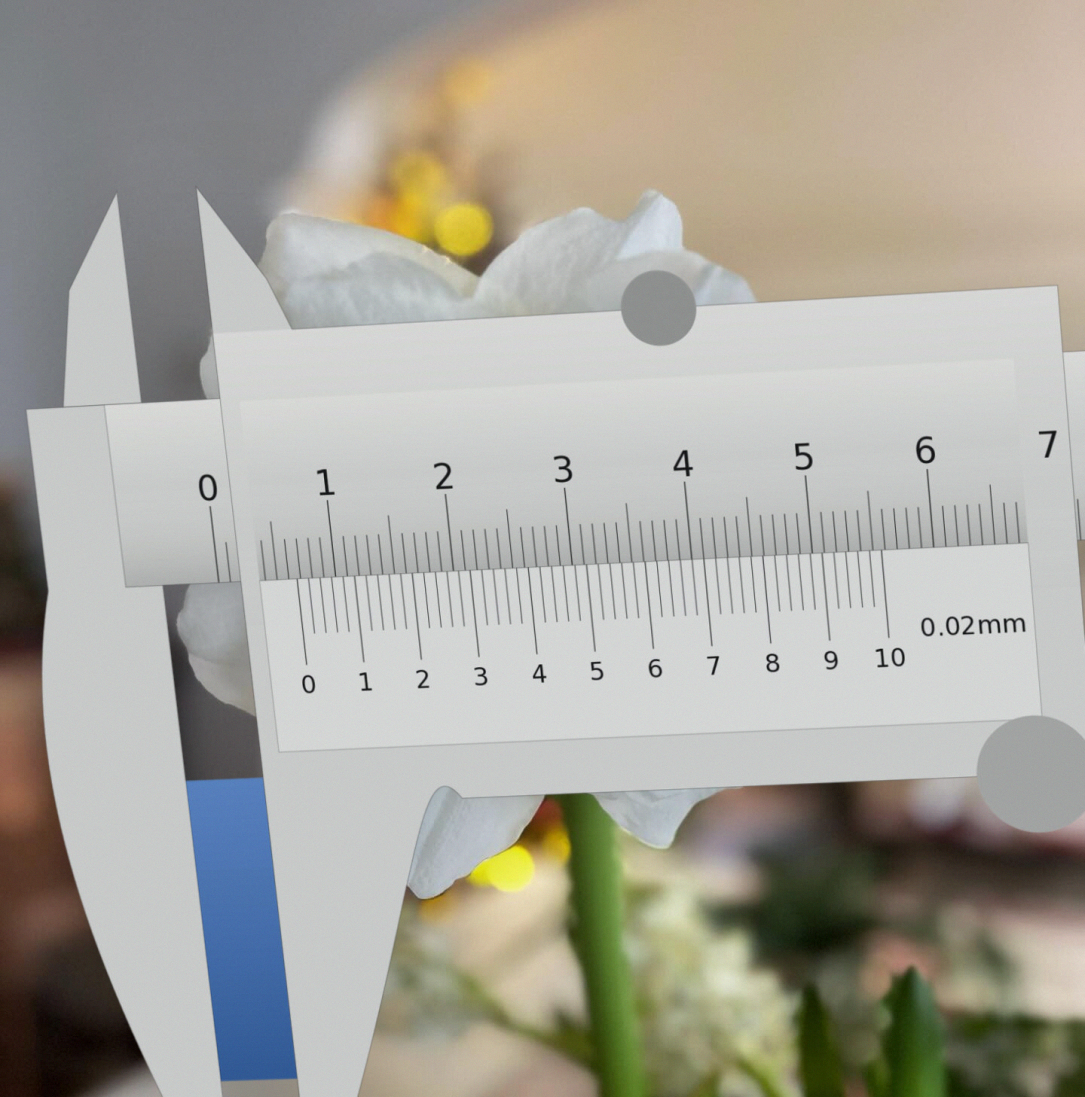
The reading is **6.7** mm
